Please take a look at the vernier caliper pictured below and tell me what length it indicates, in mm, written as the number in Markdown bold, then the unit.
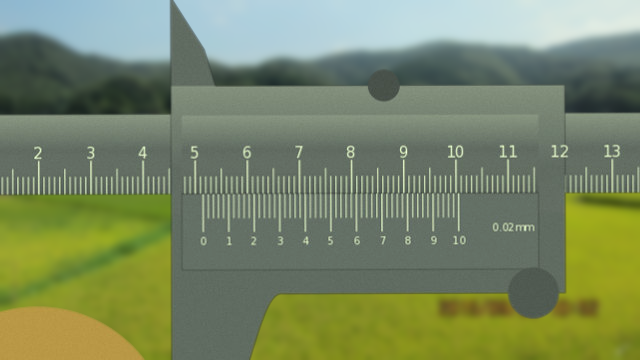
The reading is **51.5** mm
